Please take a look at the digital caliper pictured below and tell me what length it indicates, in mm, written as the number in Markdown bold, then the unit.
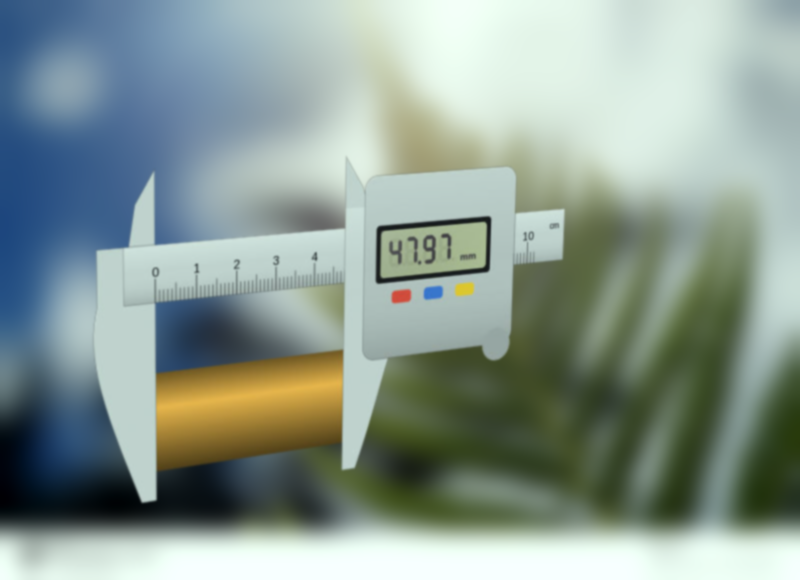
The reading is **47.97** mm
